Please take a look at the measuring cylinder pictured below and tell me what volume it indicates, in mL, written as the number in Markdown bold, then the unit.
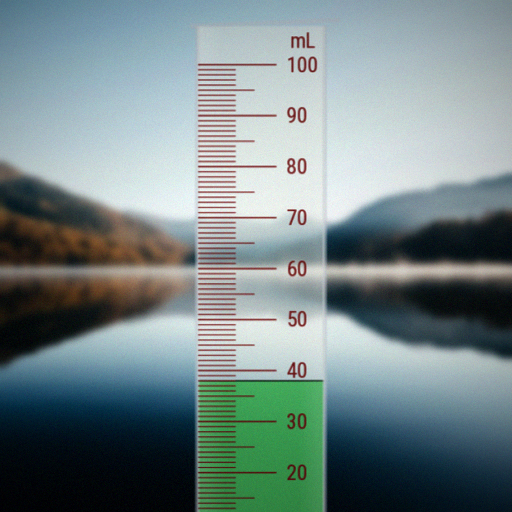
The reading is **38** mL
